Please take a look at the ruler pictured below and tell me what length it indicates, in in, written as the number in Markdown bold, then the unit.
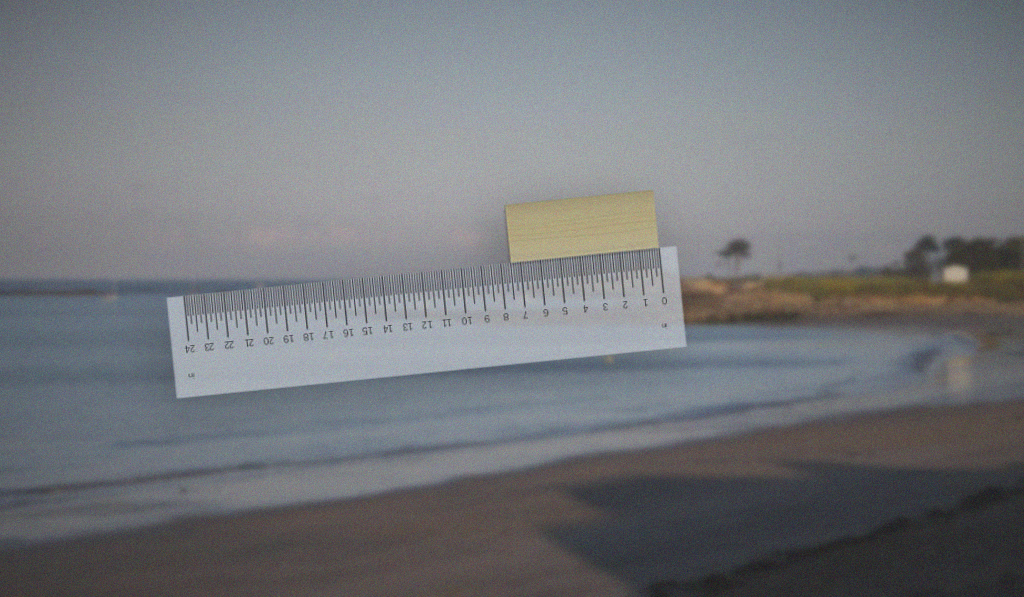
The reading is **7.5** in
